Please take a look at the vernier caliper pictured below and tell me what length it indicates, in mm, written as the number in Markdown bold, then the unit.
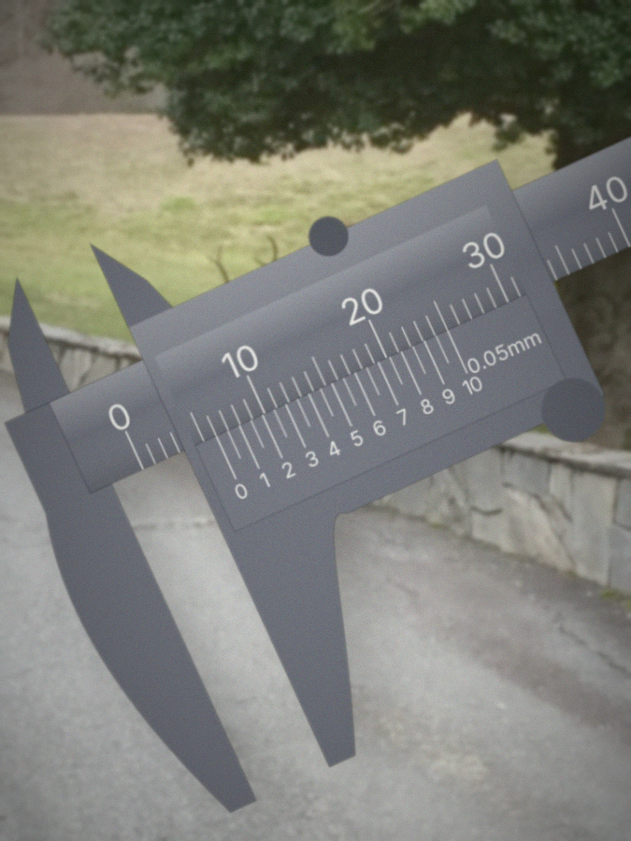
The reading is **6.0** mm
